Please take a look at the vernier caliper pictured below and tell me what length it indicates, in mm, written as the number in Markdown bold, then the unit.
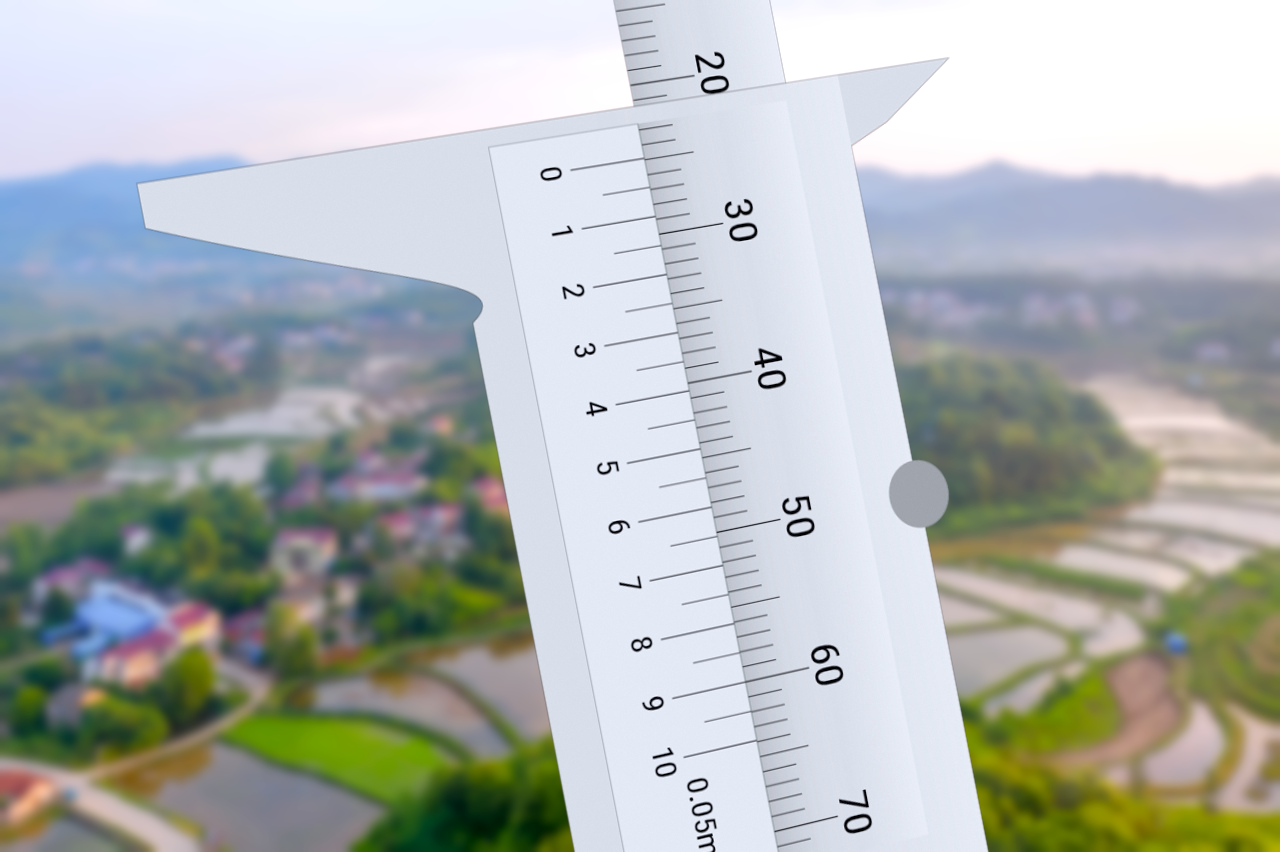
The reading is **24.9** mm
